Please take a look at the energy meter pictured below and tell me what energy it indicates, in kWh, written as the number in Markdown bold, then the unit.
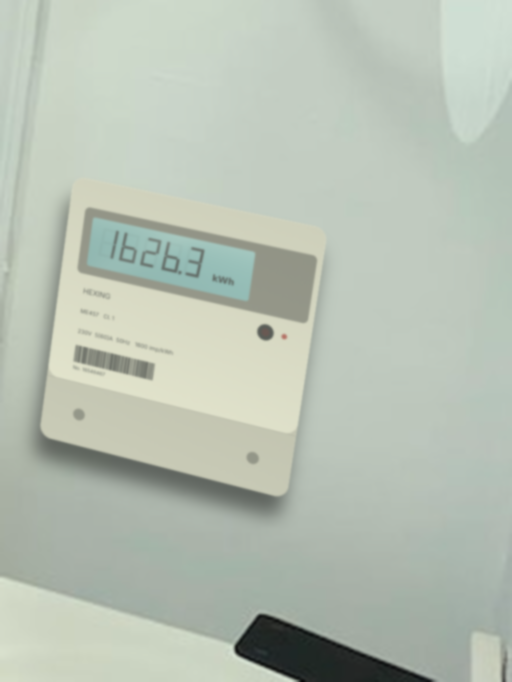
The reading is **1626.3** kWh
